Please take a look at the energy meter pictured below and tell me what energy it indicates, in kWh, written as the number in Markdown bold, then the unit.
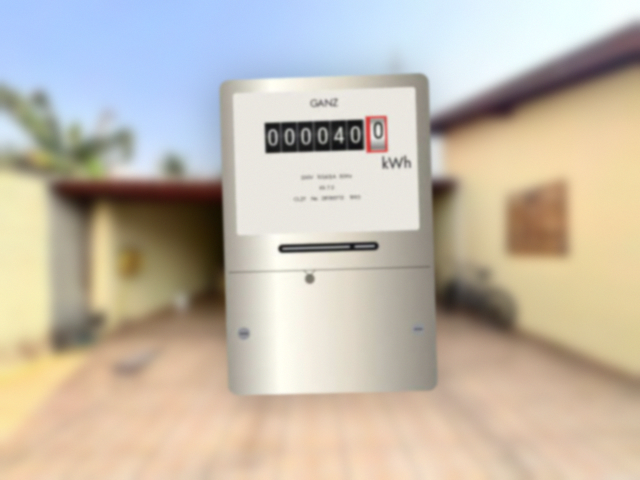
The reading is **40.0** kWh
